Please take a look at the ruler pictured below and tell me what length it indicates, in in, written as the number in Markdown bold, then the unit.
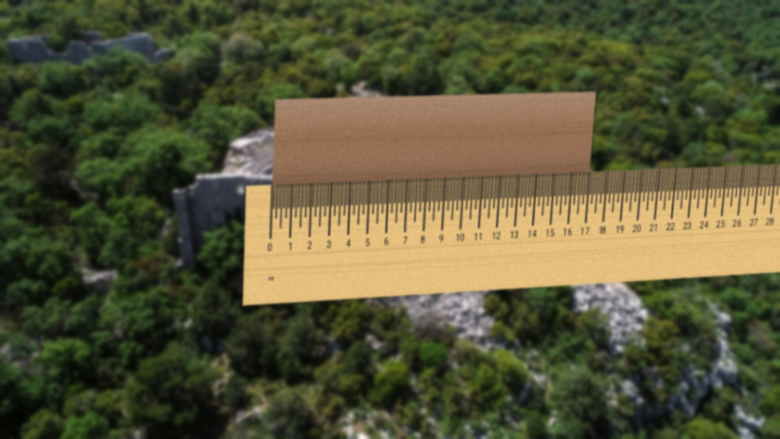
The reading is **17** in
